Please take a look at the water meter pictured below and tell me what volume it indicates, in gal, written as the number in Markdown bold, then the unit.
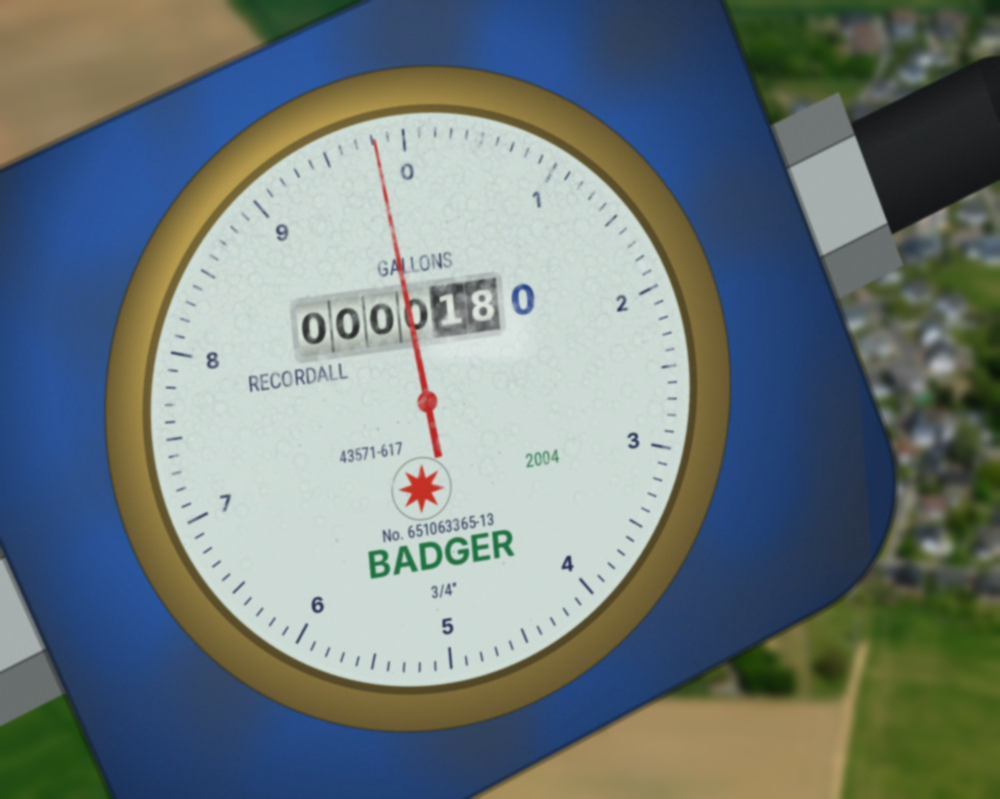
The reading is **179.8** gal
